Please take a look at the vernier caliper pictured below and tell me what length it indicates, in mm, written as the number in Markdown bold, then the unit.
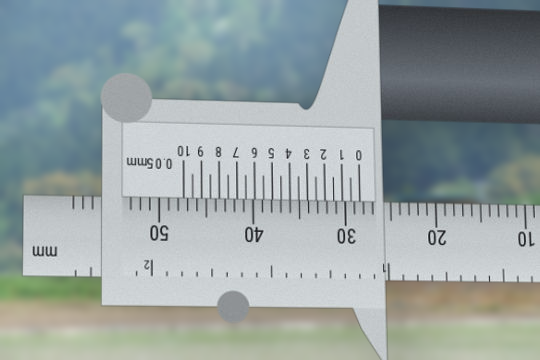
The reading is **28.4** mm
